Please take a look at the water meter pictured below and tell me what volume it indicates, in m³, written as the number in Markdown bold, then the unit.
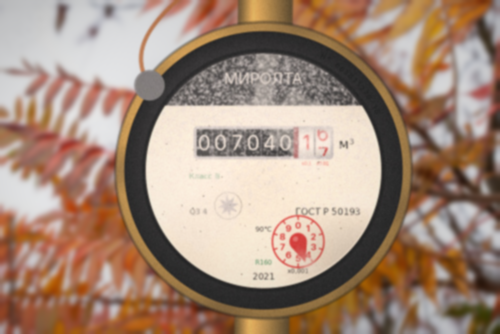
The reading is **7040.164** m³
